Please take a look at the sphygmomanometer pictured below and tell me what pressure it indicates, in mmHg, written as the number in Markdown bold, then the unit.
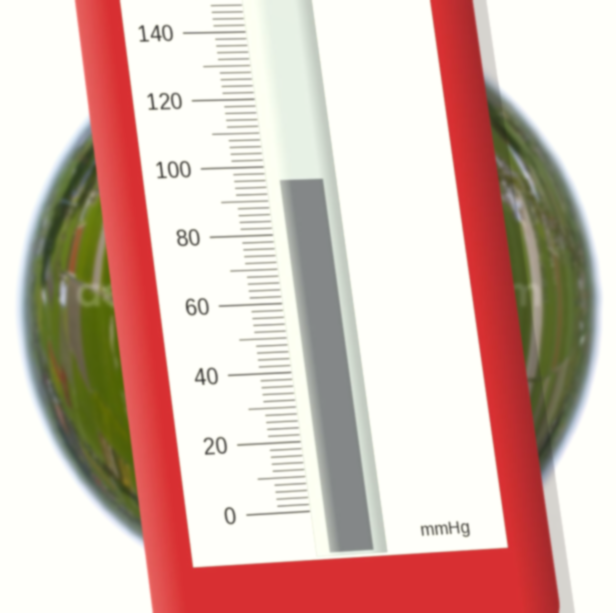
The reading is **96** mmHg
